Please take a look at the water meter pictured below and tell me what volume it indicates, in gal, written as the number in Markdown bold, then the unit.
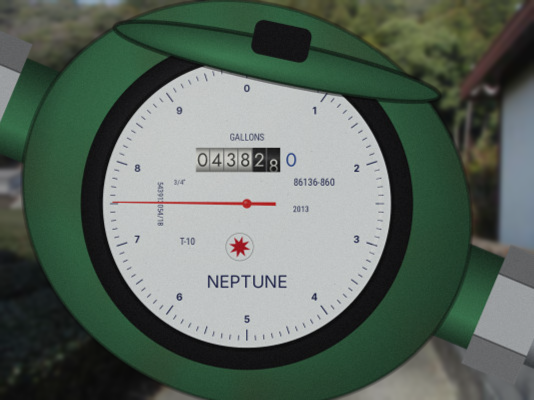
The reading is **438277.5** gal
